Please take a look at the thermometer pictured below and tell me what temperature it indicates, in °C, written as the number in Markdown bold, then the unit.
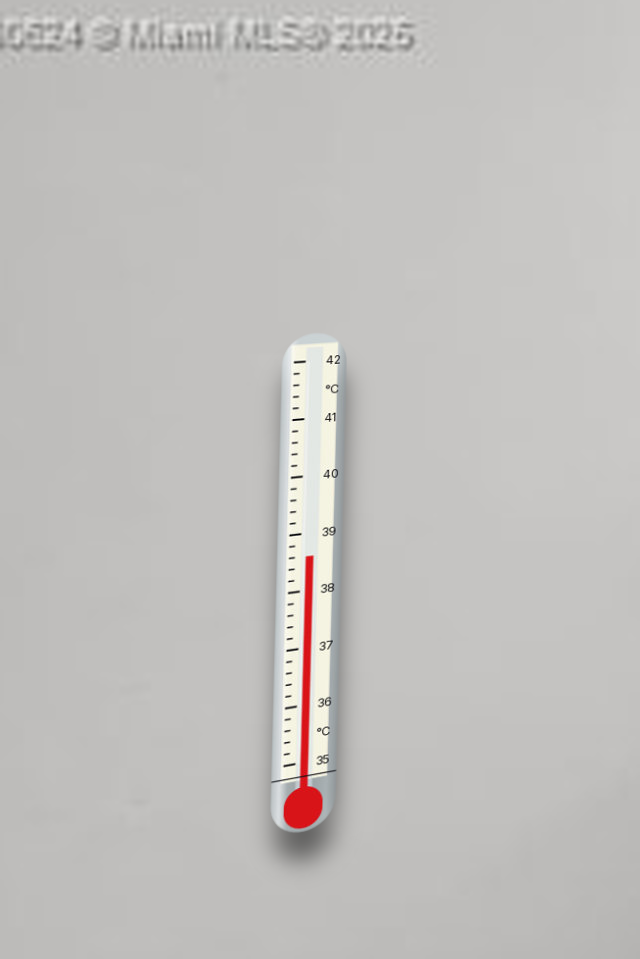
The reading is **38.6** °C
